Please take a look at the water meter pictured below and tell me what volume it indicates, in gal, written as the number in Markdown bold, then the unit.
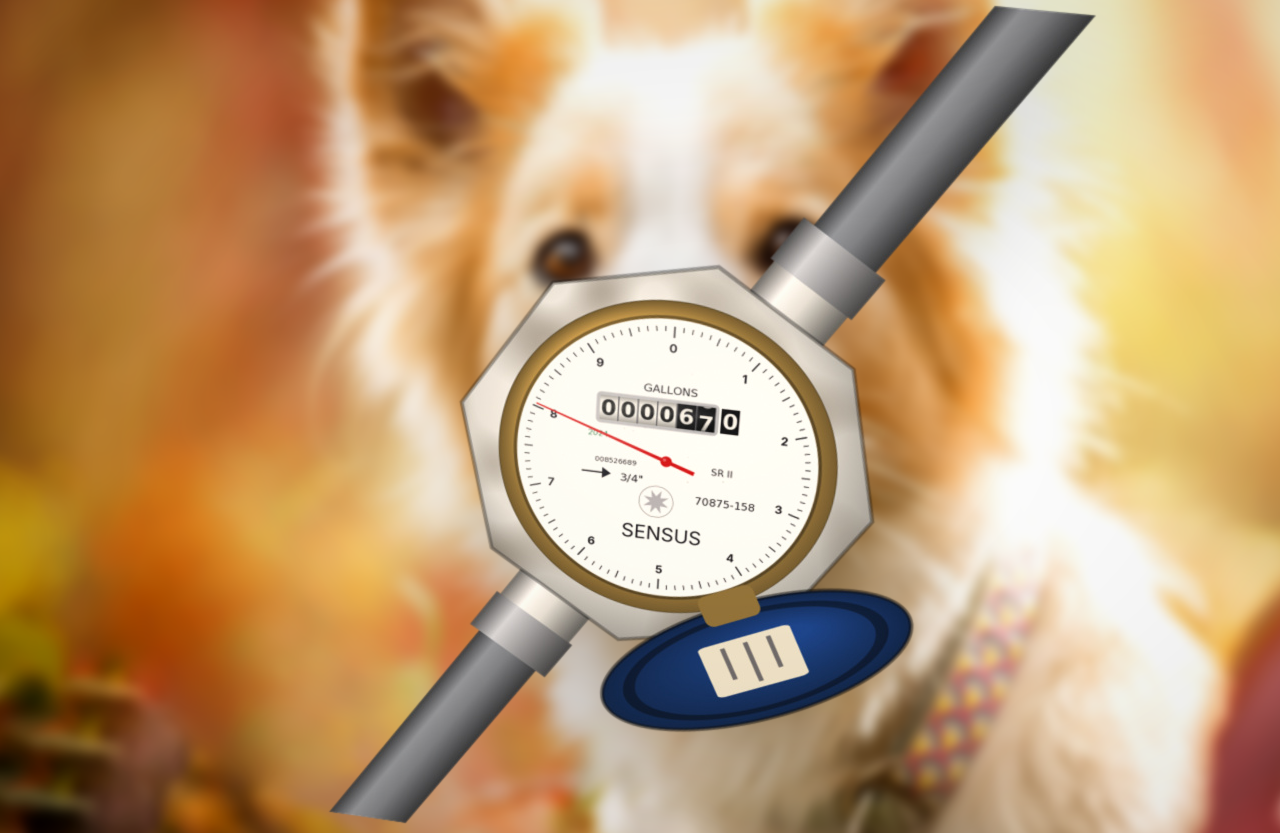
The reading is **668.0** gal
